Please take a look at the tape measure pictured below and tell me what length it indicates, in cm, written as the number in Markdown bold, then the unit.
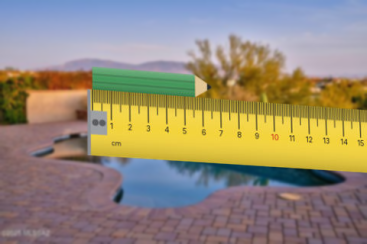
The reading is **6.5** cm
